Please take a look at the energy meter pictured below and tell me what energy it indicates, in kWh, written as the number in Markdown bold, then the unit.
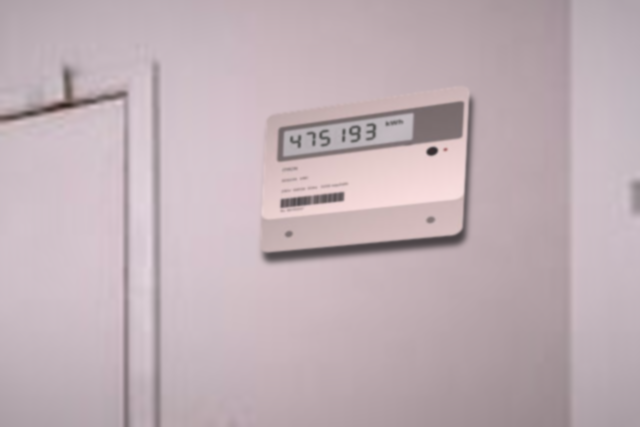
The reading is **475193** kWh
